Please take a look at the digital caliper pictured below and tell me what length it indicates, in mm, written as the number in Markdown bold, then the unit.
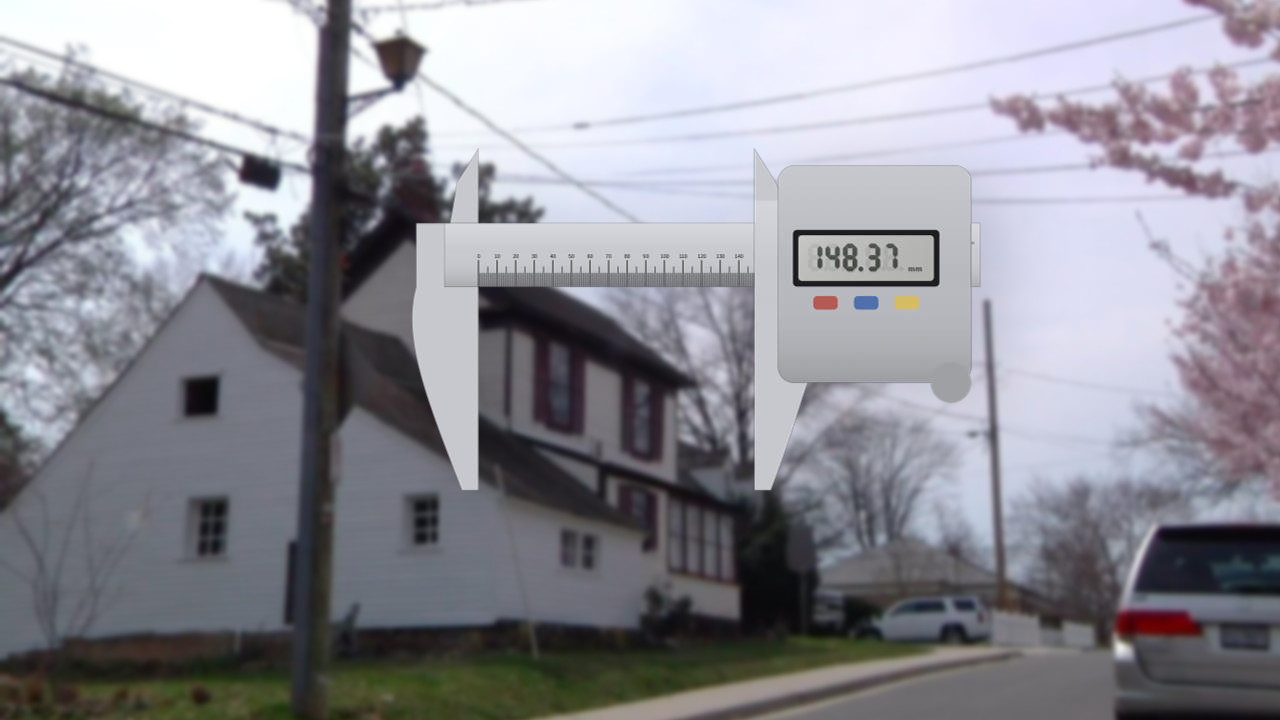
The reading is **148.37** mm
